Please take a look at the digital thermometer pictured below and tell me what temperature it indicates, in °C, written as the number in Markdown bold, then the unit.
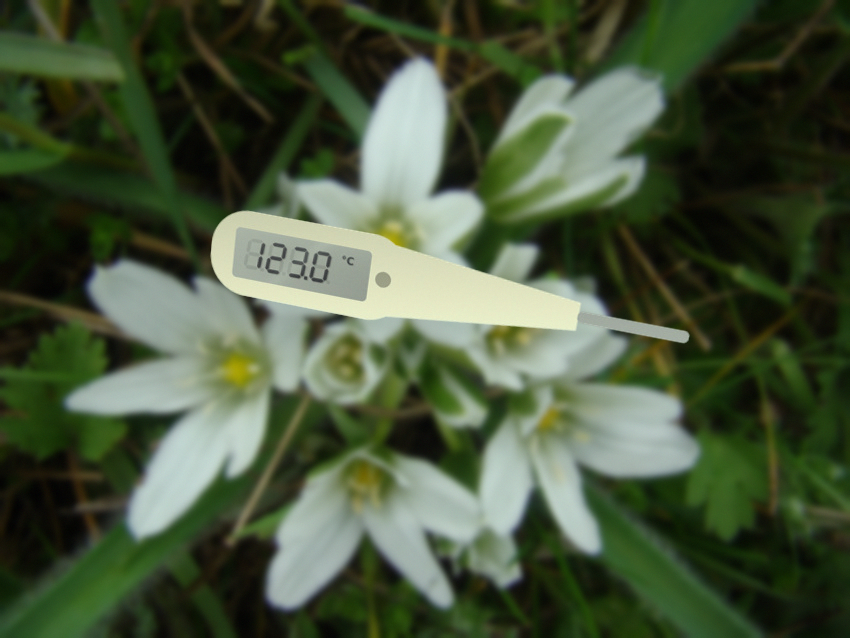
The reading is **123.0** °C
